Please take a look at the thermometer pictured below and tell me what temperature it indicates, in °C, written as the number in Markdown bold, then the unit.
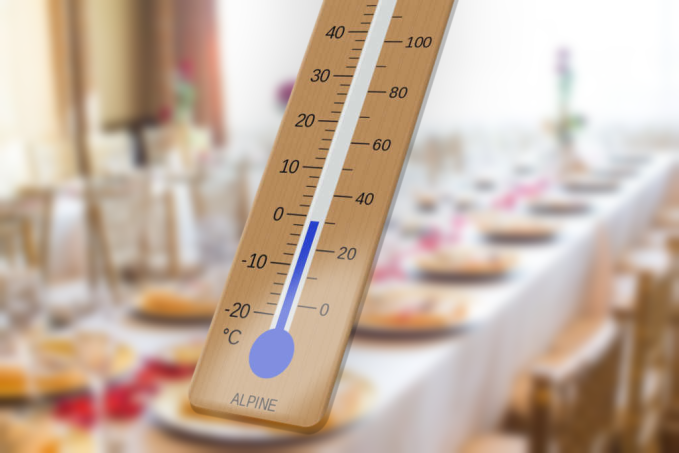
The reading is **-1** °C
